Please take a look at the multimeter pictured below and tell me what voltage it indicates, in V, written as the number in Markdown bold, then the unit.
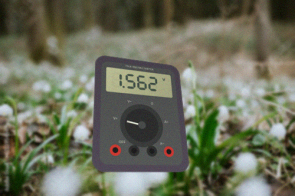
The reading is **1.562** V
